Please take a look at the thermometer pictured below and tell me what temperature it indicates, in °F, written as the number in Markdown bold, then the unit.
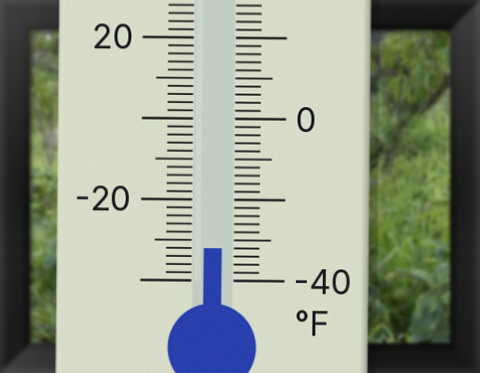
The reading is **-32** °F
